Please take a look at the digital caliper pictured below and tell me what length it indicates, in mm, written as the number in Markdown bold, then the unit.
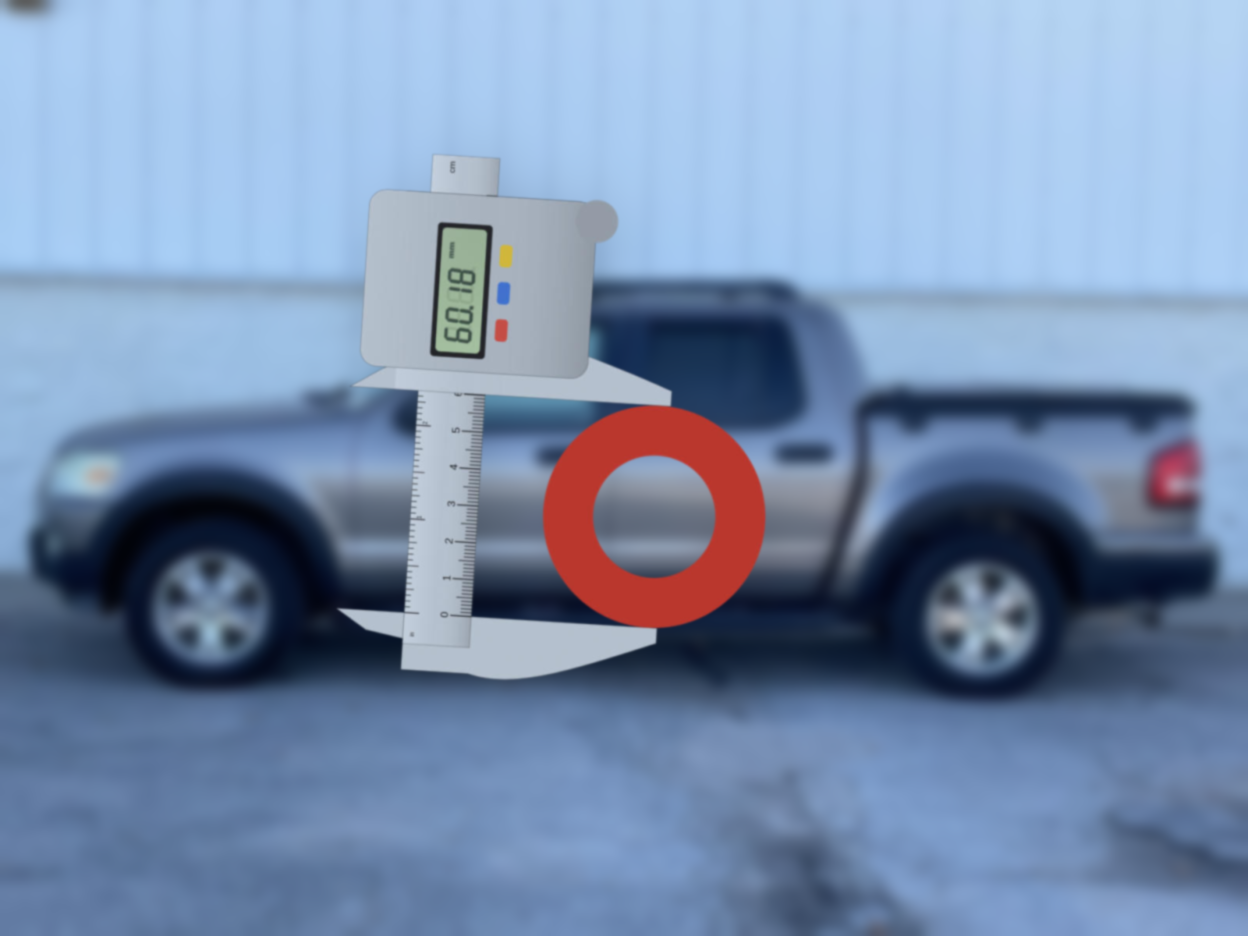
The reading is **60.18** mm
